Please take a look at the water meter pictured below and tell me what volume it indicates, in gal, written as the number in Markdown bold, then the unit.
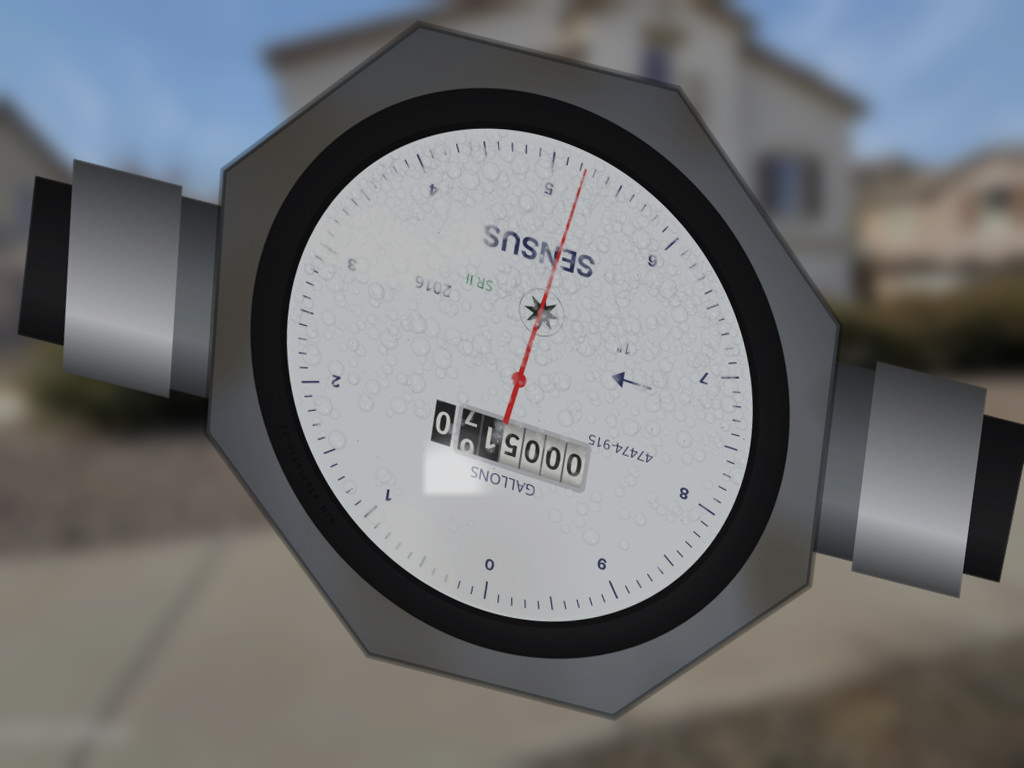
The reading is **5165.2** gal
